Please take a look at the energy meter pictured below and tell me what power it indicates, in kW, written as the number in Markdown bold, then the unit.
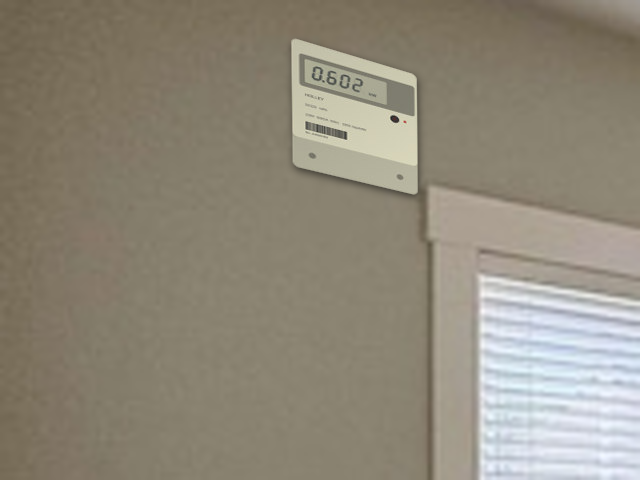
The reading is **0.602** kW
